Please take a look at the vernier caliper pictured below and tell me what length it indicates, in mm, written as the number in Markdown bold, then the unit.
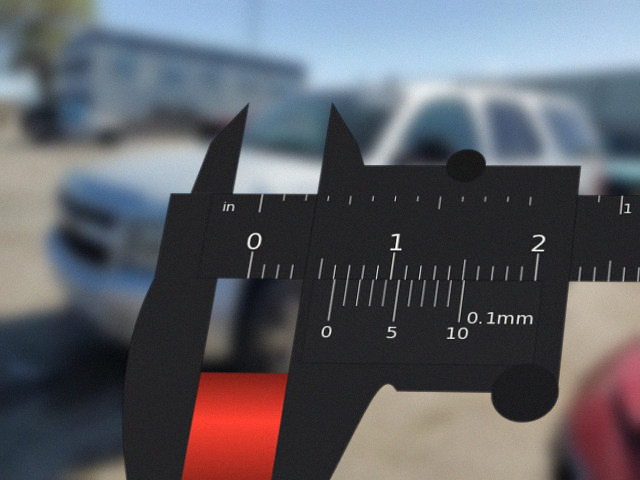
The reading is **6.1** mm
